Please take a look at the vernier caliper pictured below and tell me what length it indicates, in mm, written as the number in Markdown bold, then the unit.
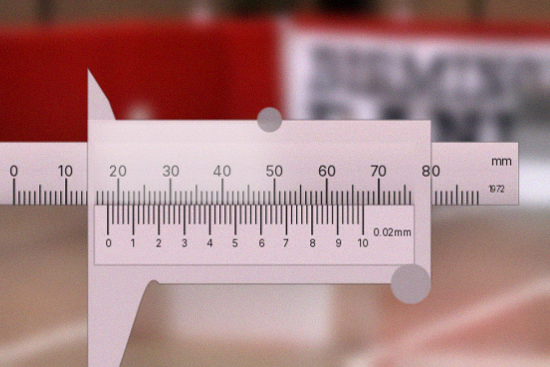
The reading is **18.0** mm
